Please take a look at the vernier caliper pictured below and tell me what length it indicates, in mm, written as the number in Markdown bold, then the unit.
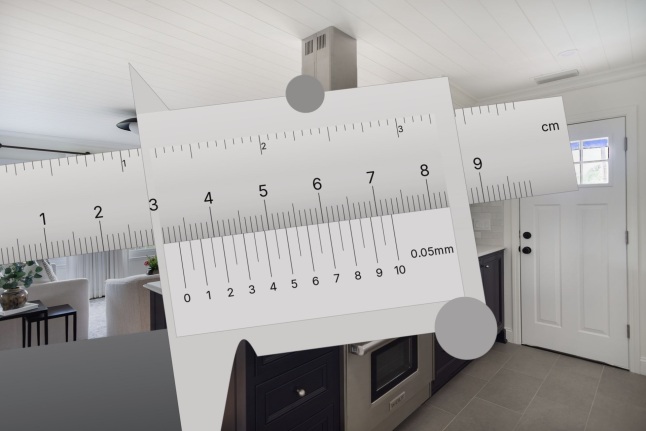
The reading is **33.6** mm
